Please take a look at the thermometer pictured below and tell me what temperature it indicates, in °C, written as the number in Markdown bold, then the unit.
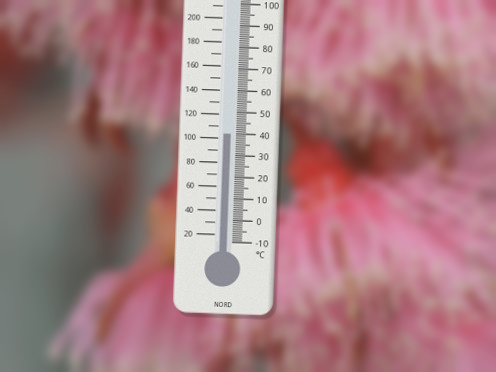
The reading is **40** °C
